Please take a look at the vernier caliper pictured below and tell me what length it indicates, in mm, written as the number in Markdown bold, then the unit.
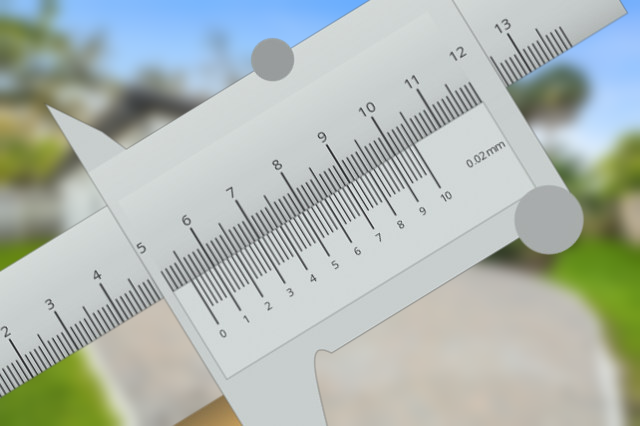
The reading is **55.0** mm
